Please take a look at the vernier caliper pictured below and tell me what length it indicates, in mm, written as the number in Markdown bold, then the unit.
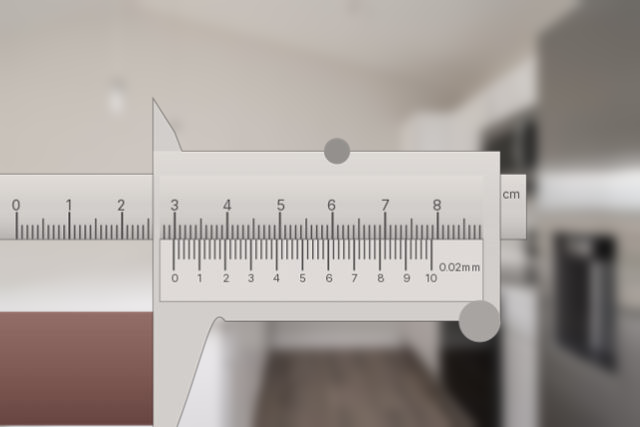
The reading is **29.8** mm
